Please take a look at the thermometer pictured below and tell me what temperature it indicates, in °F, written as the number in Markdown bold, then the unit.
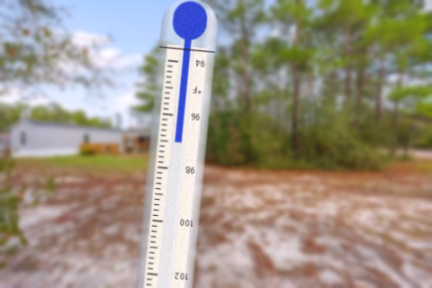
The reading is **97** °F
